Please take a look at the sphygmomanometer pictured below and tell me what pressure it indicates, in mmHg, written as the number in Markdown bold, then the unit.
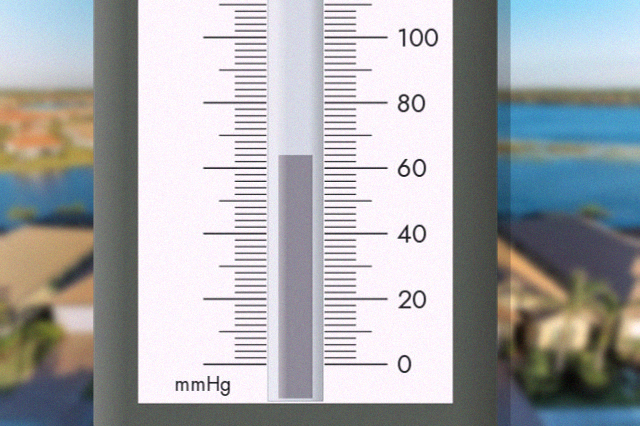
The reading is **64** mmHg
